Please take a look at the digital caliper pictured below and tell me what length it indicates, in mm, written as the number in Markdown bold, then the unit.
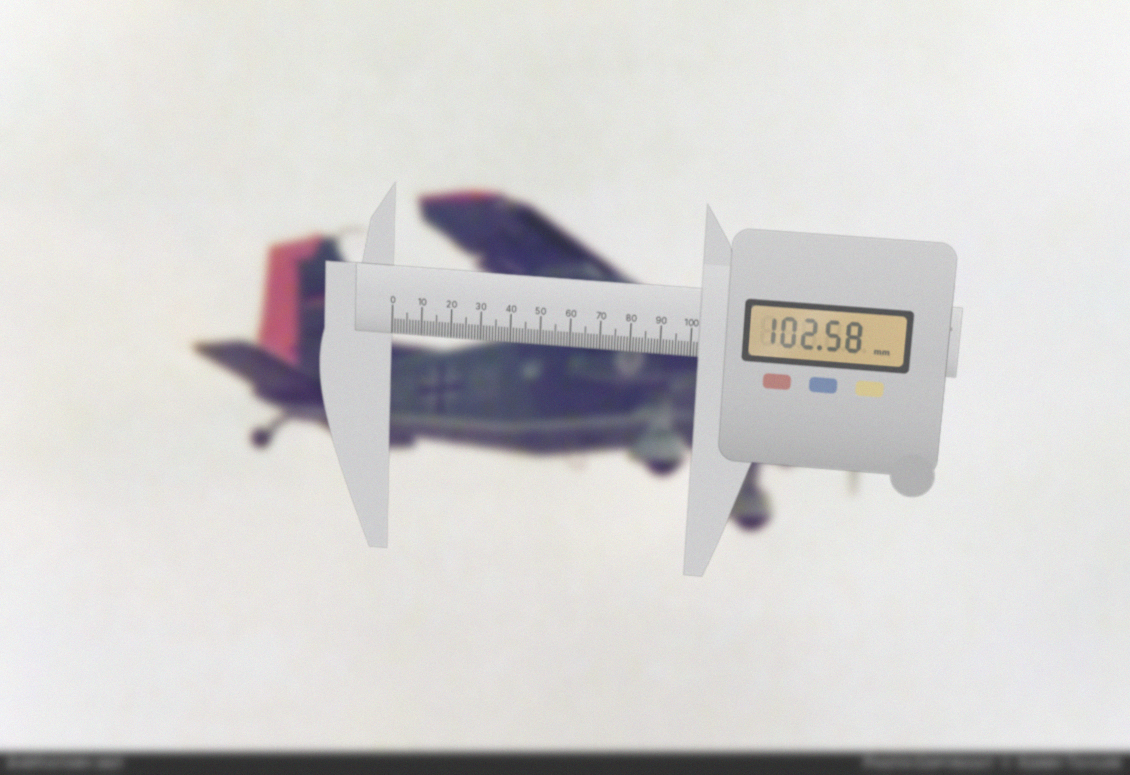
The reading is **102.58** mm
